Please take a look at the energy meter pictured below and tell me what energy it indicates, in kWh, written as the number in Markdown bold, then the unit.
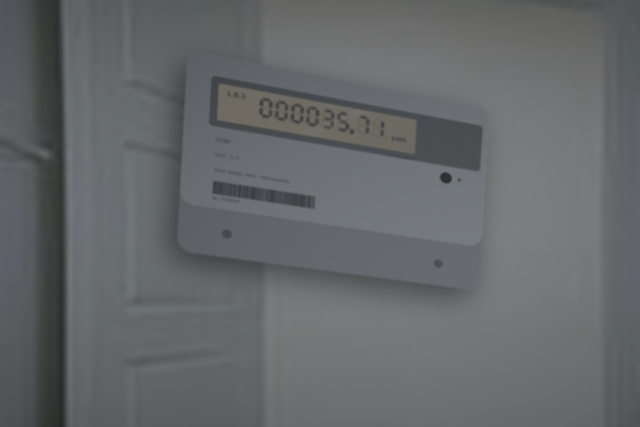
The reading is **35.71** kWh
